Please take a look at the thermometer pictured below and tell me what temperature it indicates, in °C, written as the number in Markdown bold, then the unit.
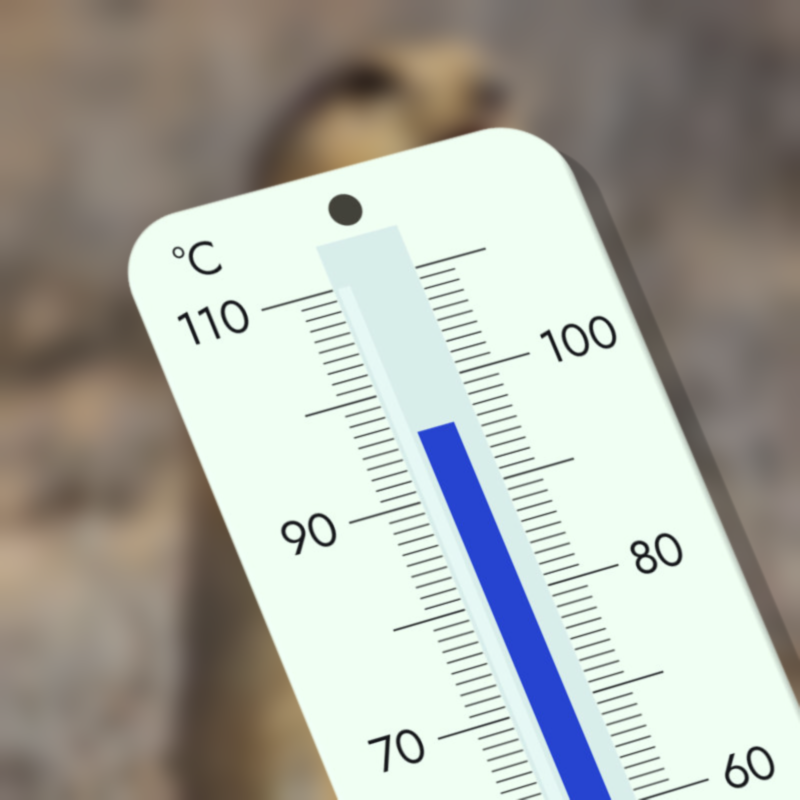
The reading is **96** °C
